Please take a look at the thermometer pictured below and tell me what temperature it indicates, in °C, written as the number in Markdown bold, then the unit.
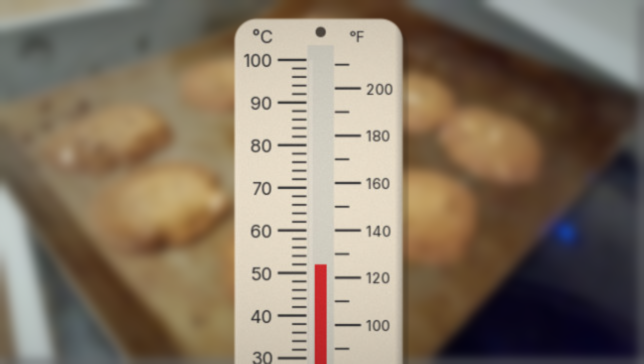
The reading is **52** °C
